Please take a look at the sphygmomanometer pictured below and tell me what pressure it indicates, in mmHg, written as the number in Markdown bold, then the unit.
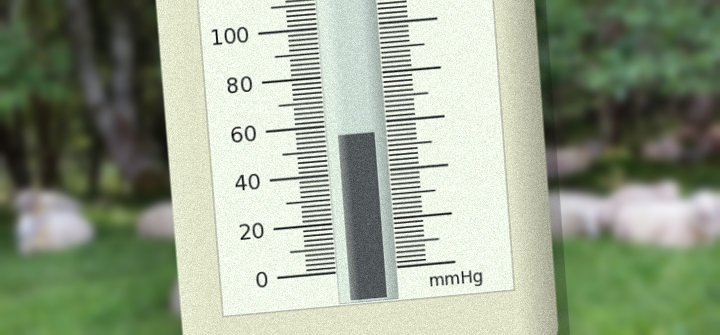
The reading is **56** mmHg
